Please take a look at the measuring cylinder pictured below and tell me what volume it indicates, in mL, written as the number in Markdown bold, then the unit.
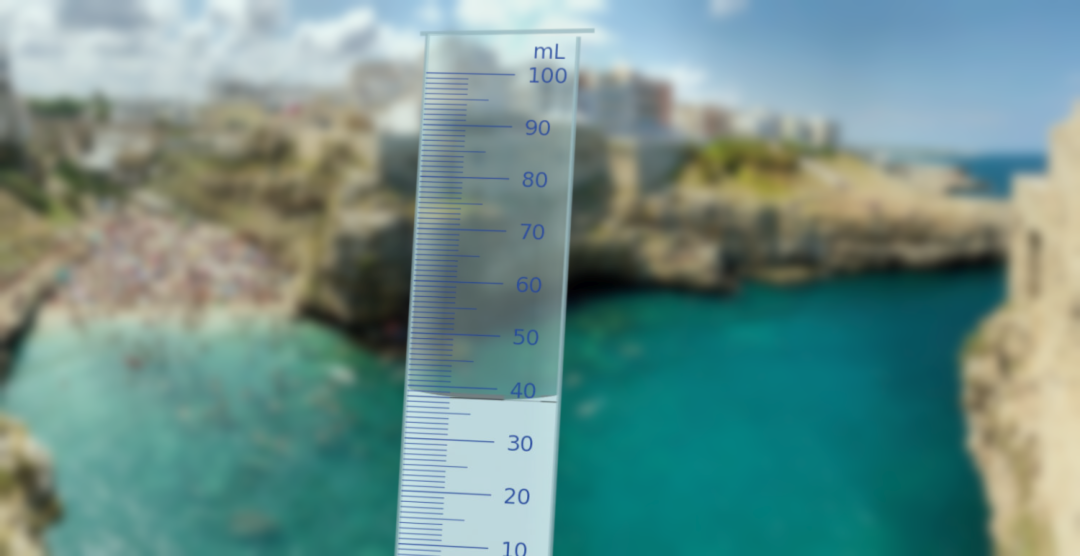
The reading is **38** mL
